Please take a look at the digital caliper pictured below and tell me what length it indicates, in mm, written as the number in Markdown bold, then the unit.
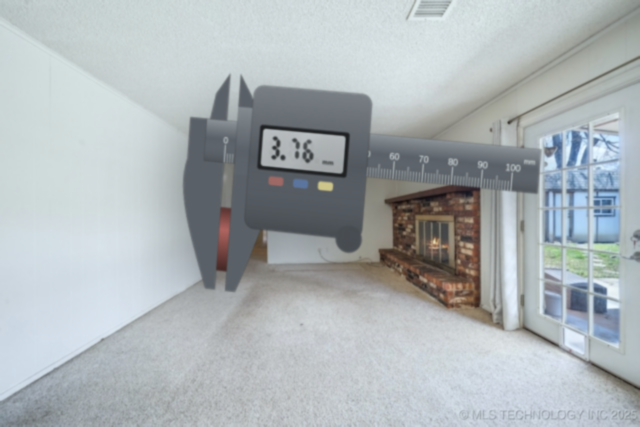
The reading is **3.76** mm
